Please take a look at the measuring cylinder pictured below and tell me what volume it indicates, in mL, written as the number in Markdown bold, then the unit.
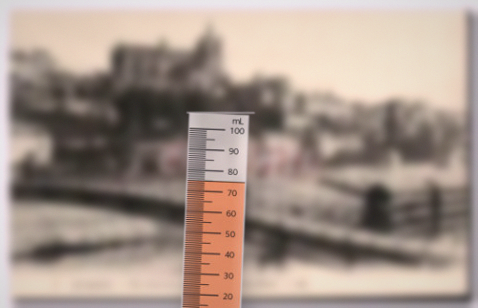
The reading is **75** mL
